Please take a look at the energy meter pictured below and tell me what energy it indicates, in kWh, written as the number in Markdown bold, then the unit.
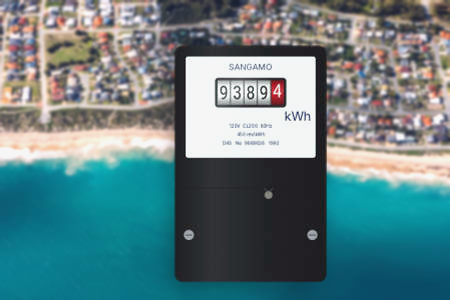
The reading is **9389.4** kWh
